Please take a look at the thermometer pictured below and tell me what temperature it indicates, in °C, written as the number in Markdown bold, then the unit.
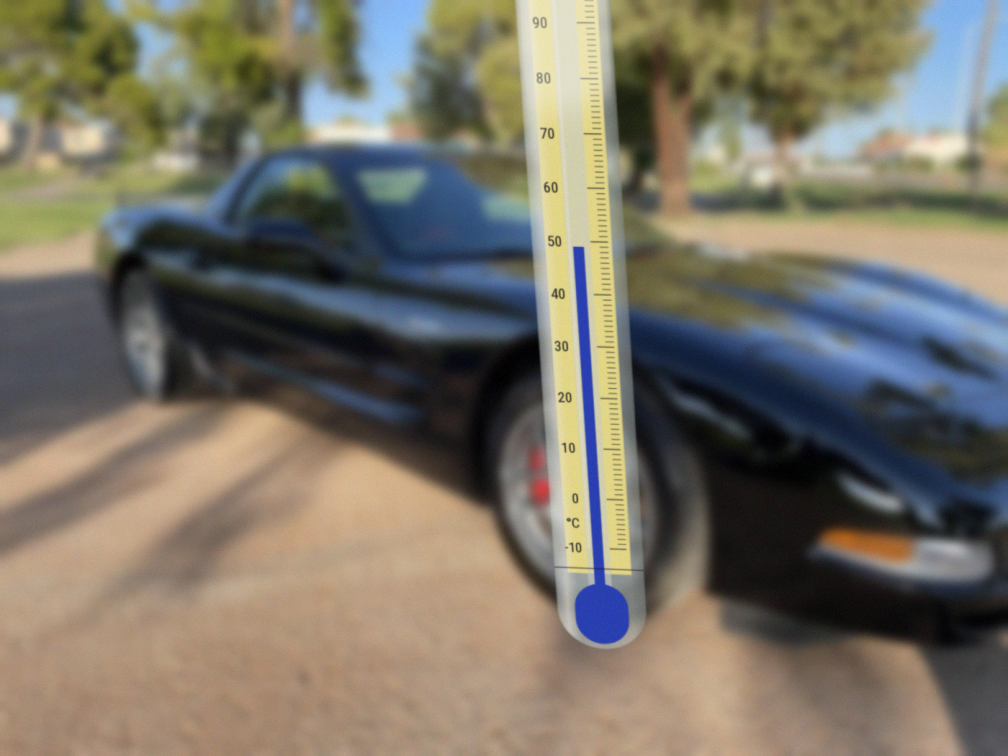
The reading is **49** °C
